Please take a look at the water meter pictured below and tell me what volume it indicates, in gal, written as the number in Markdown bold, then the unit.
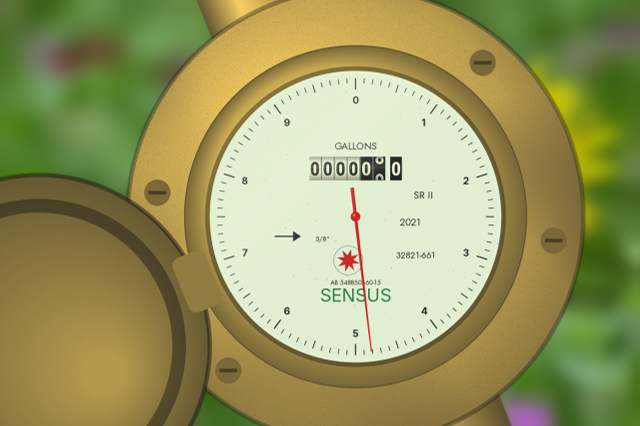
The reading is **84.8** gal
